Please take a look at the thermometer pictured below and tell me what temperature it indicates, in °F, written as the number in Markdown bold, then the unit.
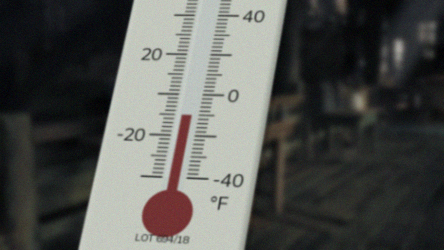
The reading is **-10** °F
